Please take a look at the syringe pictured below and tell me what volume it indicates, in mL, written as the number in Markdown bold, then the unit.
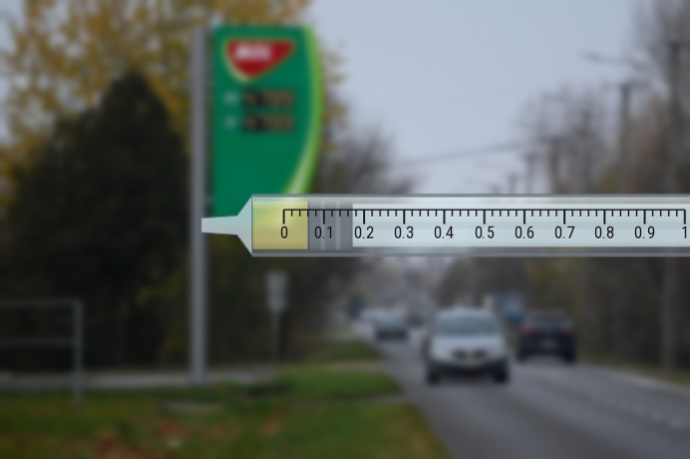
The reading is **0.06** mL
